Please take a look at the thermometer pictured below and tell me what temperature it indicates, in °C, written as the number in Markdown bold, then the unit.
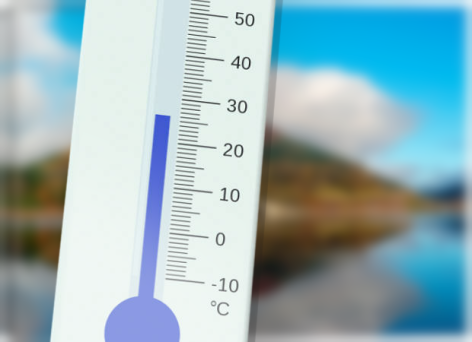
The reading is **26** °C
